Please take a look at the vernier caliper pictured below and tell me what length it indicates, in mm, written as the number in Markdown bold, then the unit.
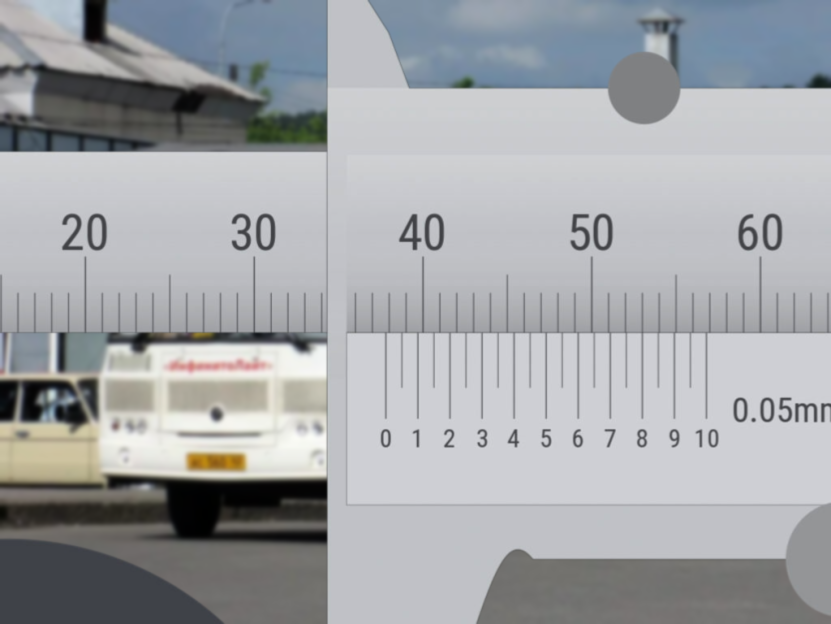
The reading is **37.8** mm
